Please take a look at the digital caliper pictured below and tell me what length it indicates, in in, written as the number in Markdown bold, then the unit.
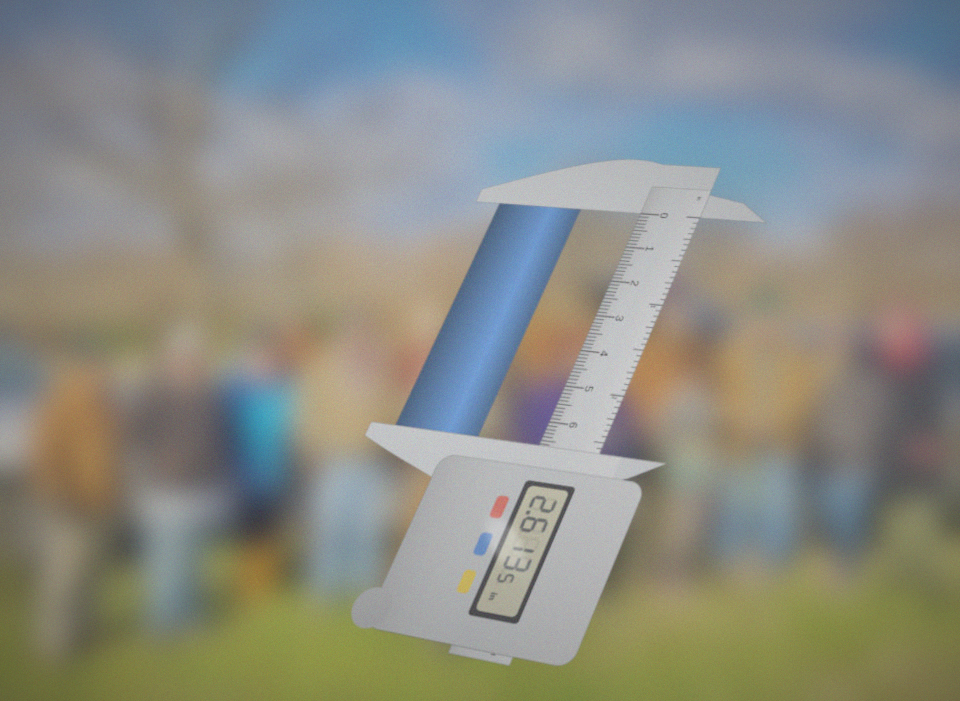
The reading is **2.6135** in
